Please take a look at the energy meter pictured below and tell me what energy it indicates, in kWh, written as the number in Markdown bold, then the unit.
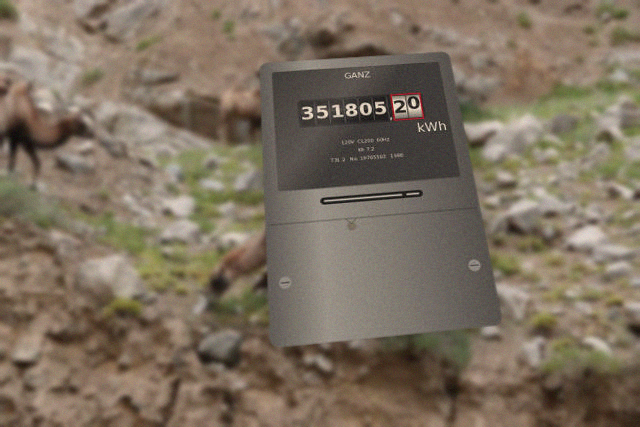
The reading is **351805.20** kWh
